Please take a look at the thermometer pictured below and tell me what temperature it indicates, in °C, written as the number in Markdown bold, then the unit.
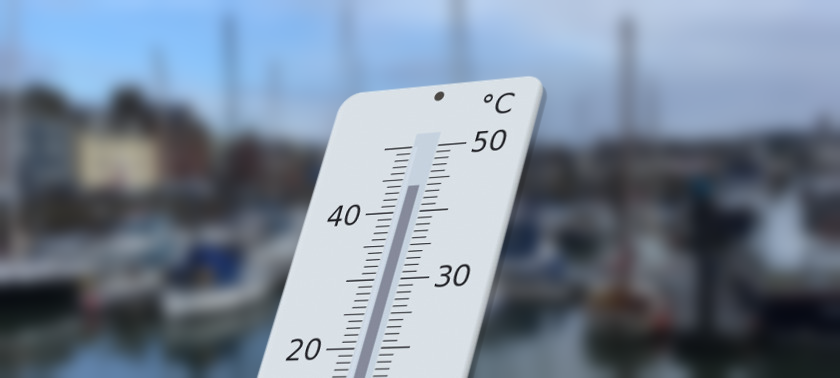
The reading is **44** °C
